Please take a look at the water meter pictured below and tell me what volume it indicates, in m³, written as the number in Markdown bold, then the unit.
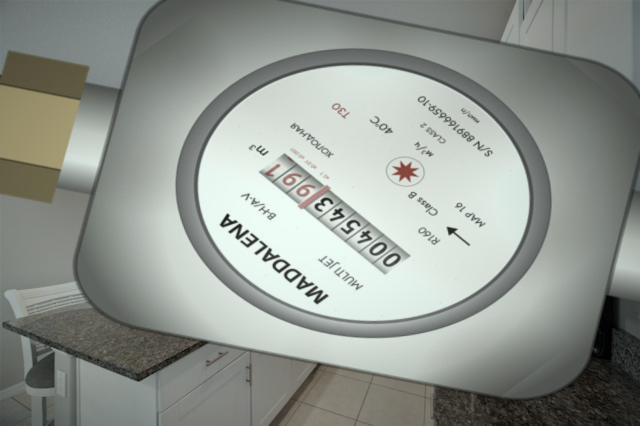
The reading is **4543.991** m³
